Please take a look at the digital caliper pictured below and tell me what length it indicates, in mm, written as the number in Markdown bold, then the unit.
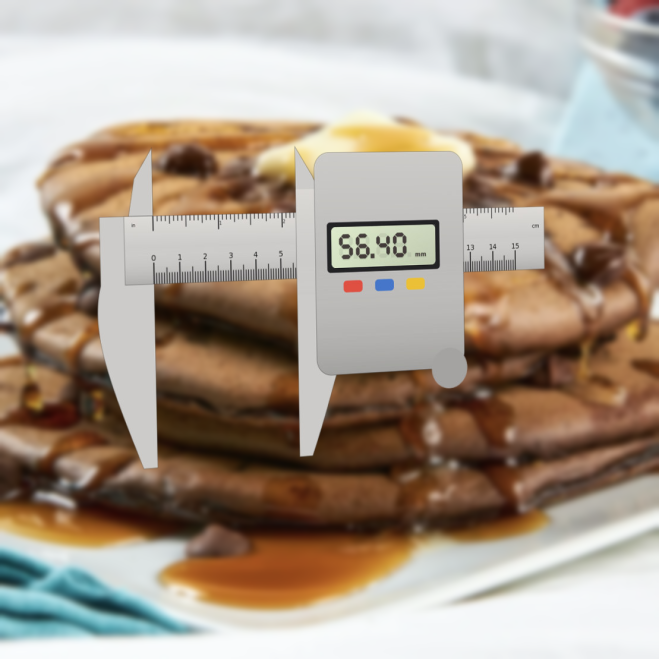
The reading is **56.40** mm
